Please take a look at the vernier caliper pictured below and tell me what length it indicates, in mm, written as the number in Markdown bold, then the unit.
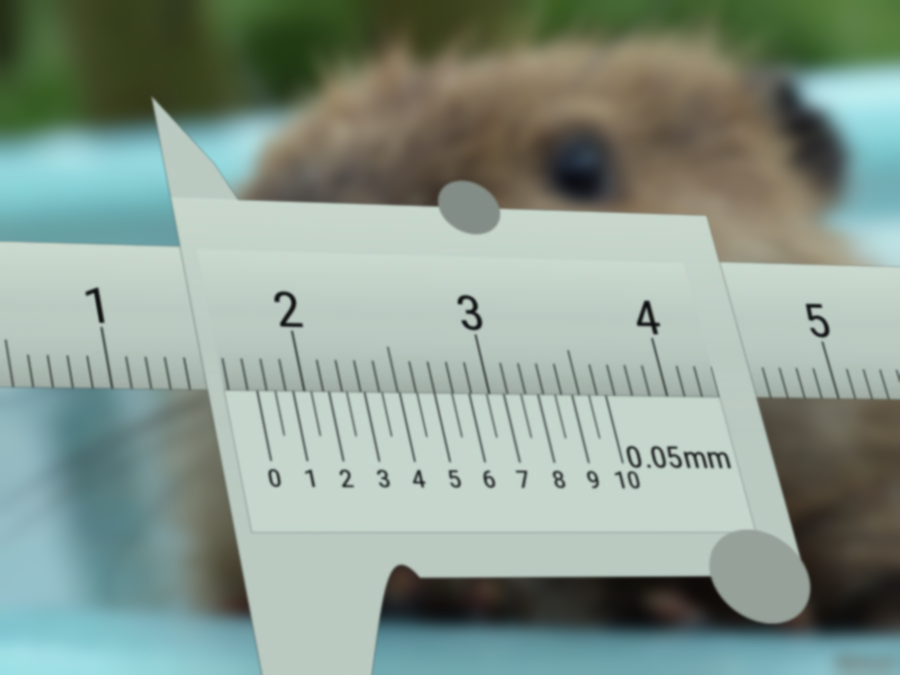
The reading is **17.5** mm
